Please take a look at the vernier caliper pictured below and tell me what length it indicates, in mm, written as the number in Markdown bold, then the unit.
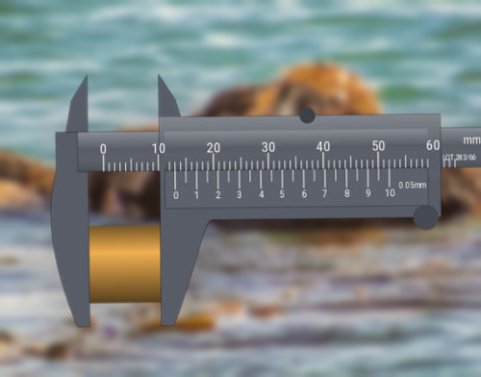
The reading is **13.0** mm
